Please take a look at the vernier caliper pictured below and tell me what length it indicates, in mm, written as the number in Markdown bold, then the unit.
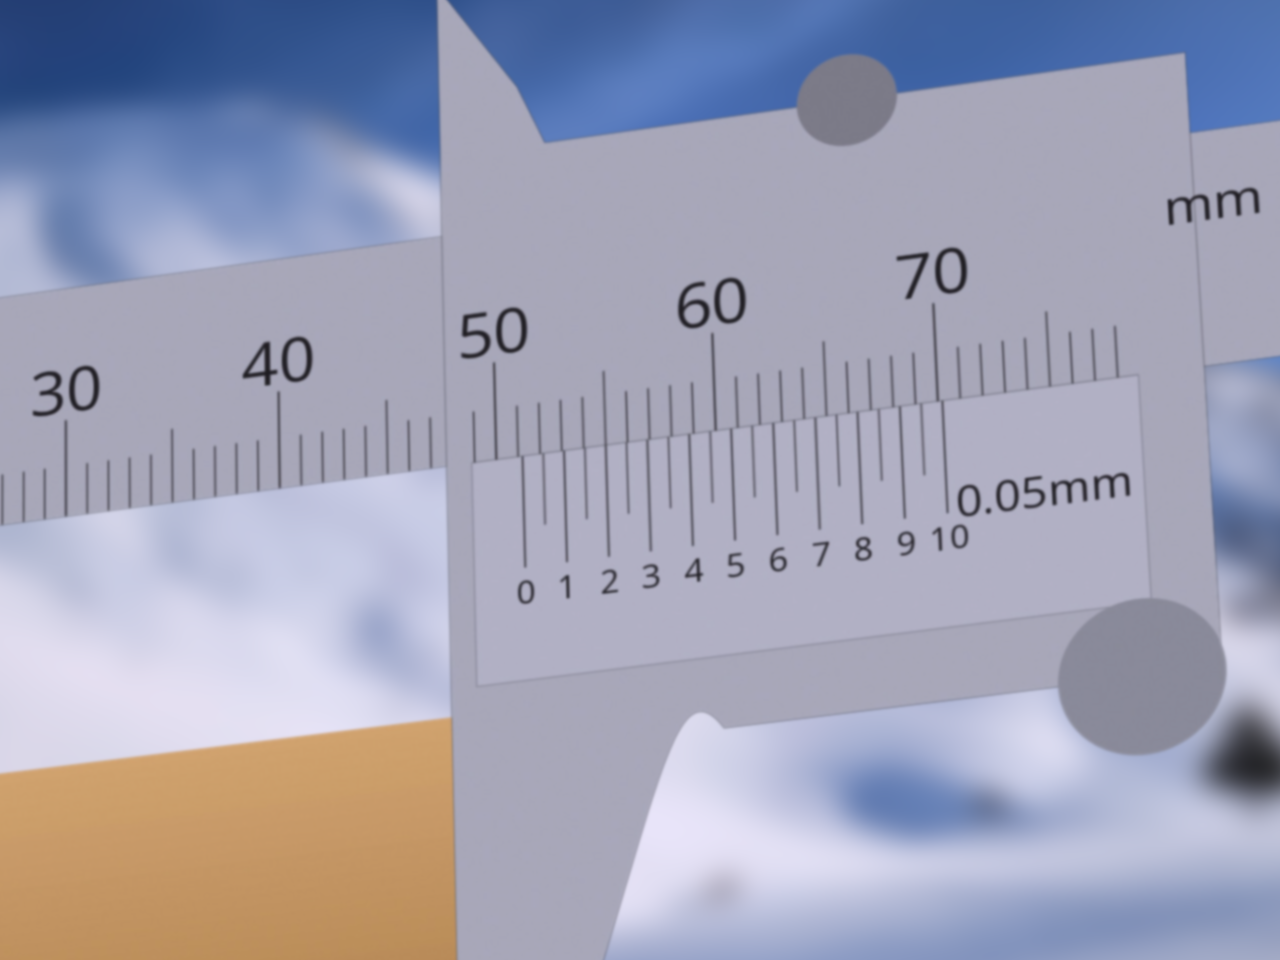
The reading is **51.2** mm
